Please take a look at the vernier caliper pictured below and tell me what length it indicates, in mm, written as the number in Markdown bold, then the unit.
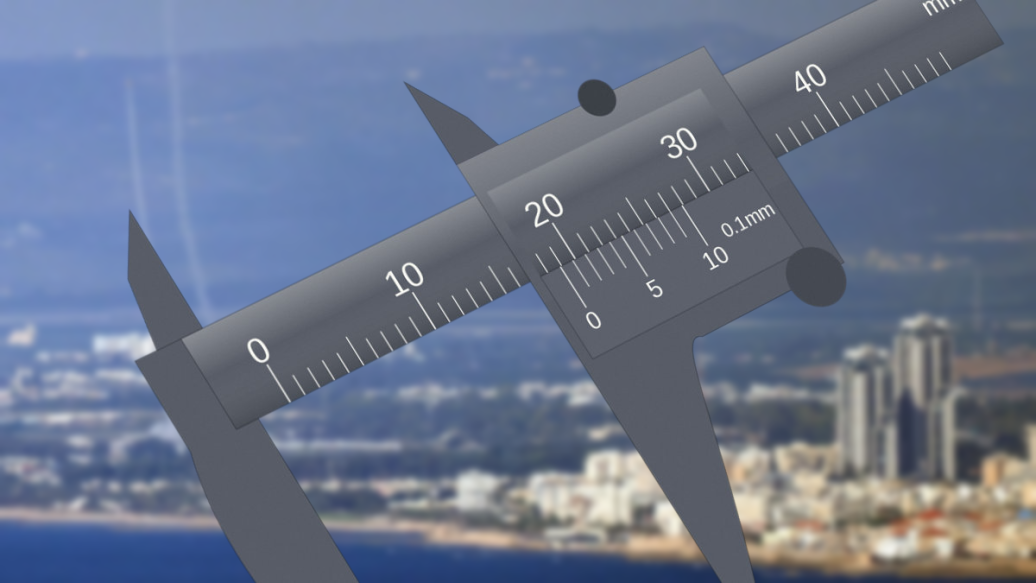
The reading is **18.9** mm
